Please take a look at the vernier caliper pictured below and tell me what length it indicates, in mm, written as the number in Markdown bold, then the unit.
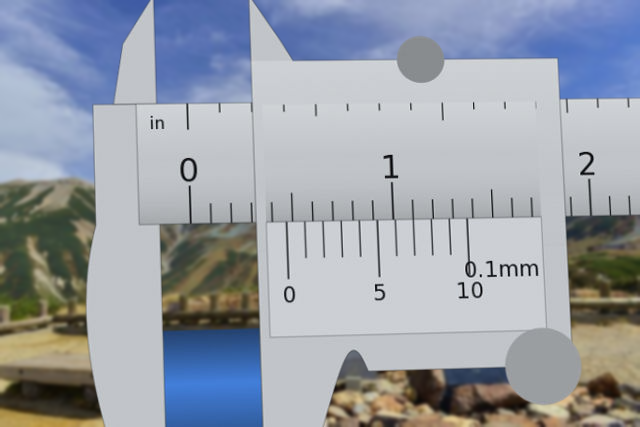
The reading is **4.7** mm
